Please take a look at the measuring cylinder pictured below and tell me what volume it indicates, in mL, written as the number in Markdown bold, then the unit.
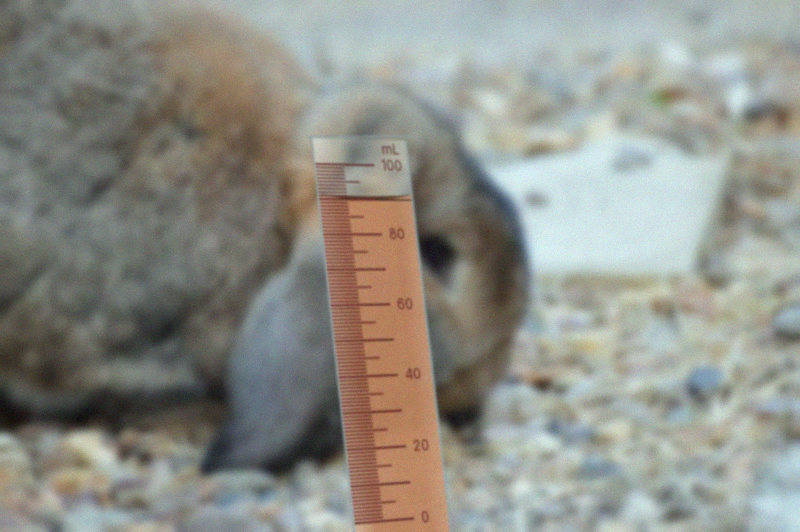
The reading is **90** mL
